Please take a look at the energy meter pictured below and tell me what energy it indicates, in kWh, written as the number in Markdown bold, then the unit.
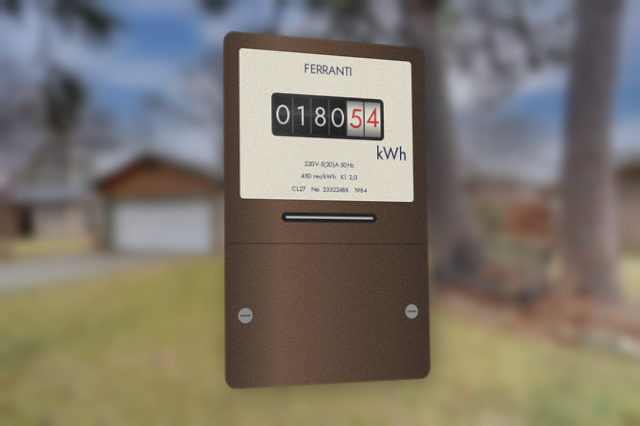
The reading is **180.54** kWh
